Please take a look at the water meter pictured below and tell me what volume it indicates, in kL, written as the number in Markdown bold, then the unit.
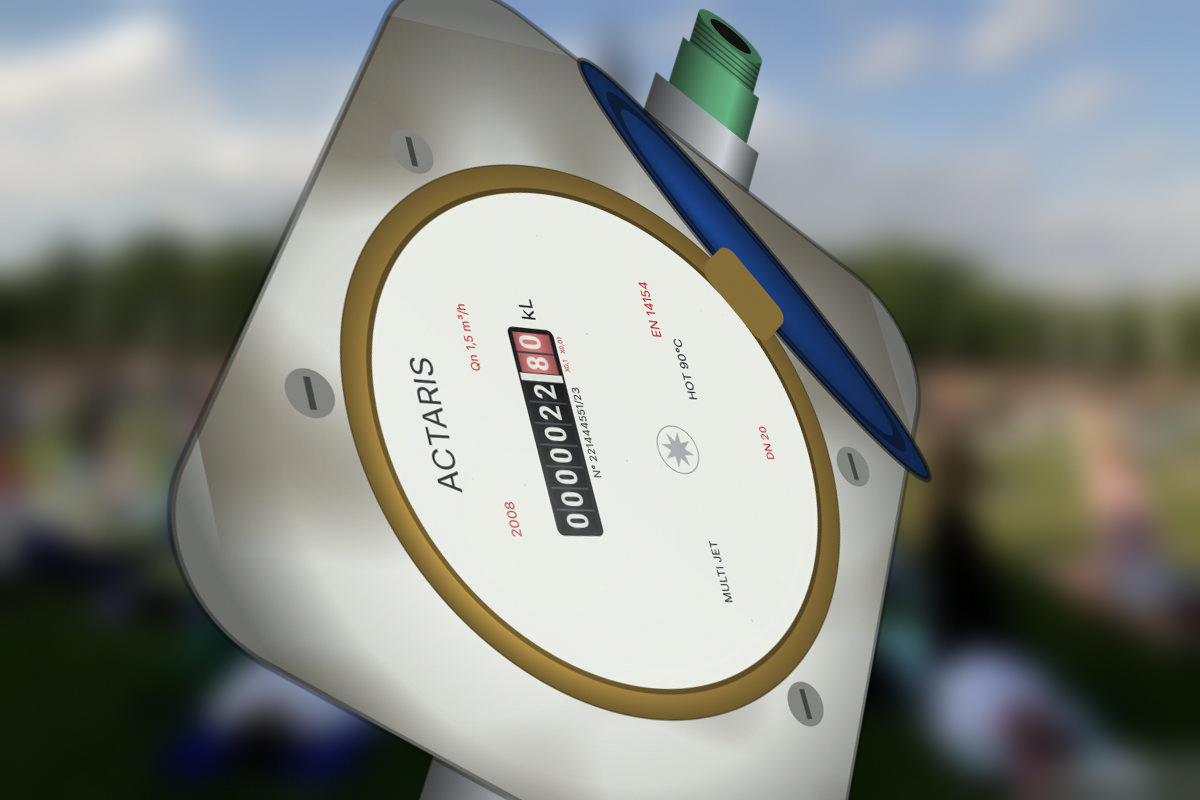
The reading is **22.80** kL
